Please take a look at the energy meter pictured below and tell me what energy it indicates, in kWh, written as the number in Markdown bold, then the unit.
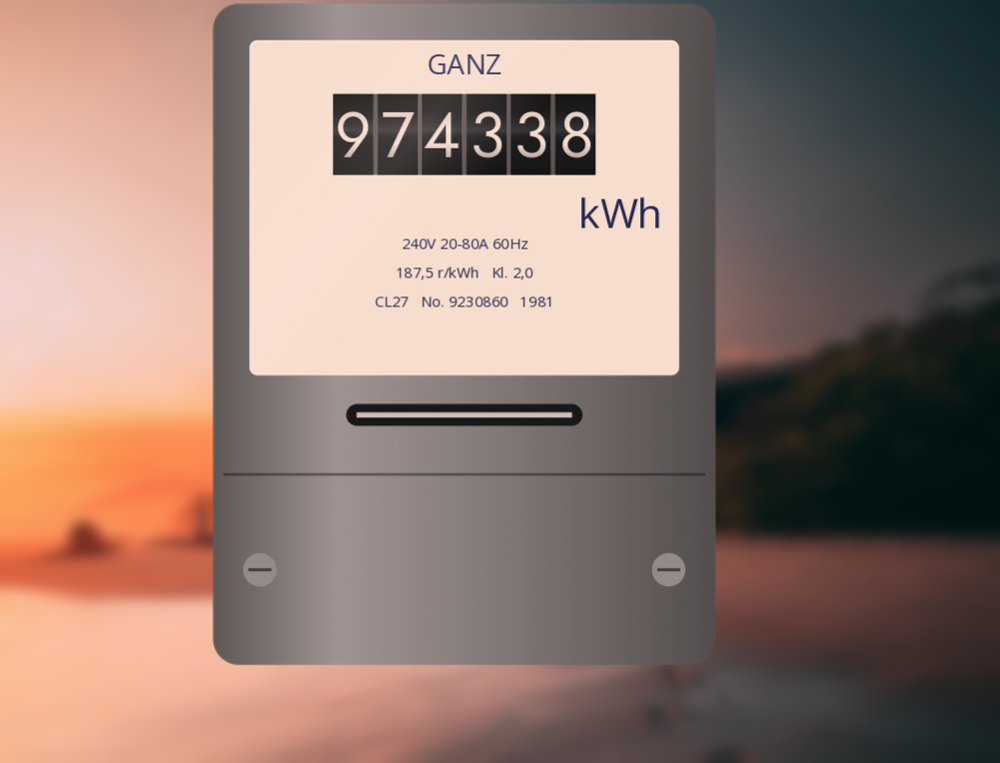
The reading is **974338** kWh
